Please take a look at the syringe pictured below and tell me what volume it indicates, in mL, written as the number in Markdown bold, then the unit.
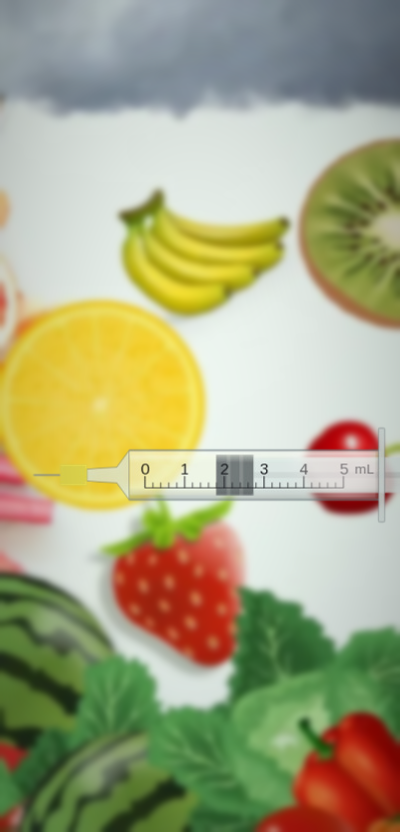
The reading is **1.8** mL
